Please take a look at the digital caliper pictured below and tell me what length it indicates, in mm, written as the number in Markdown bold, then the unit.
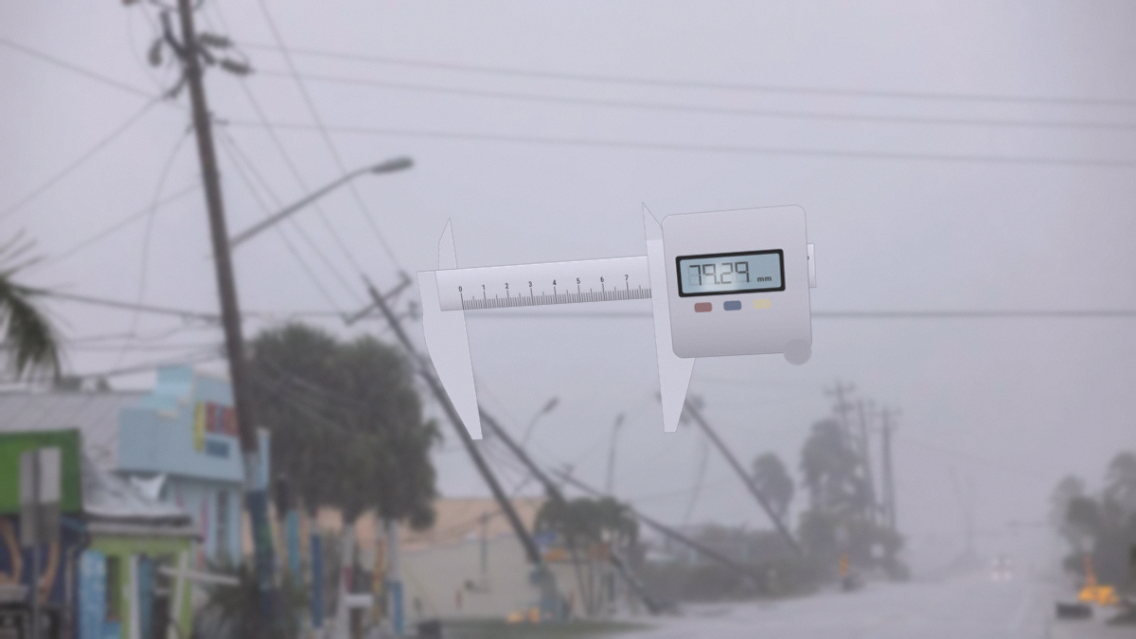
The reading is **79.29** mm
